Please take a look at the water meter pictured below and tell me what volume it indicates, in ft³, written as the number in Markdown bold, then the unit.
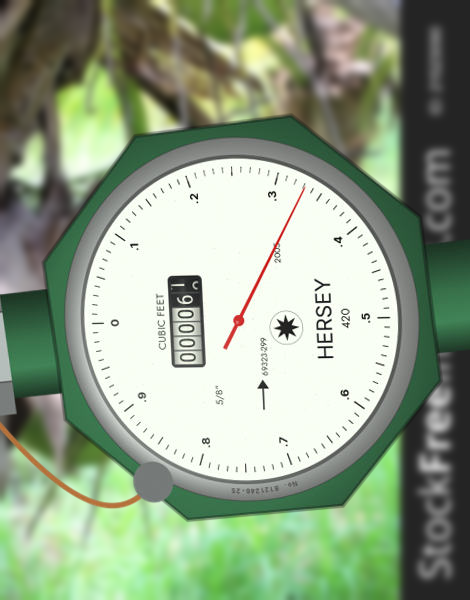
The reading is **61.33** ft³
